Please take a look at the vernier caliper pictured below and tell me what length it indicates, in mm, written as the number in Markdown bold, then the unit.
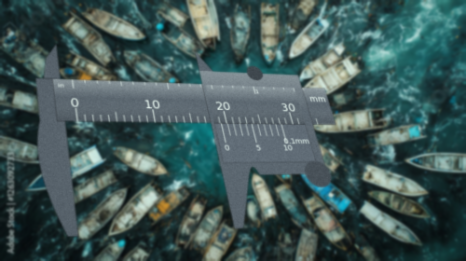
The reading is **19.2** mm
